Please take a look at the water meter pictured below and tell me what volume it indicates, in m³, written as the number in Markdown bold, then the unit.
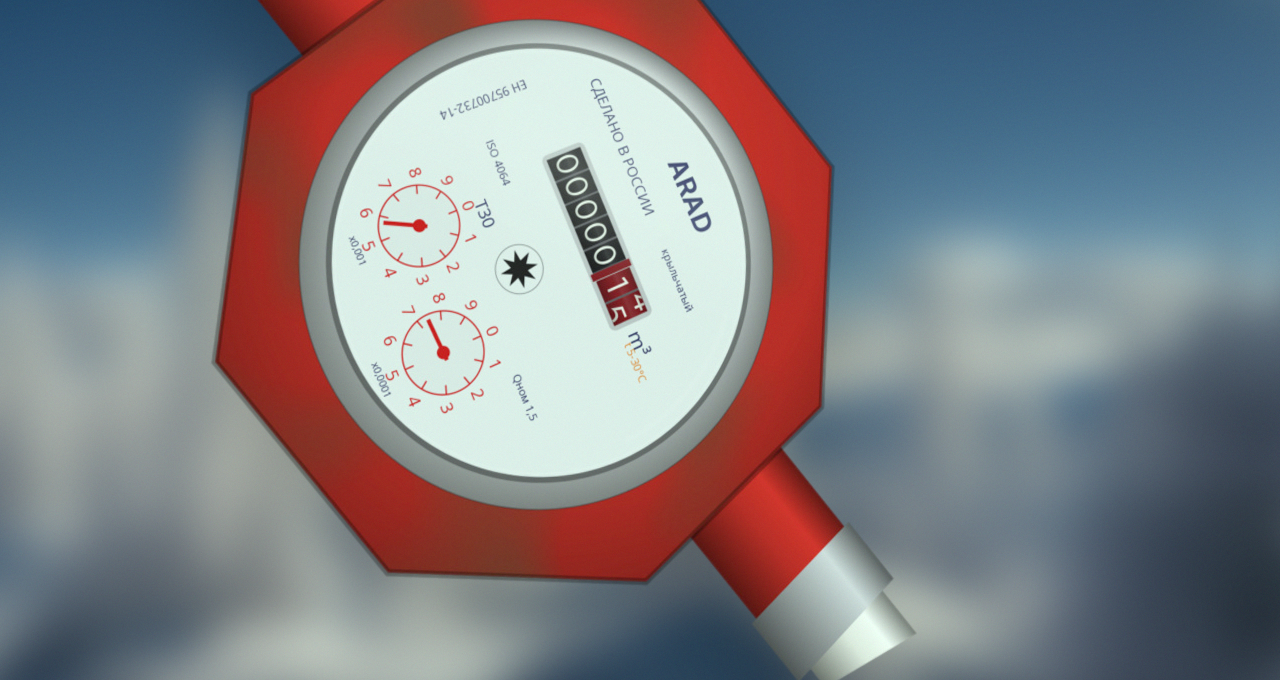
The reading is **0.1457** m³
